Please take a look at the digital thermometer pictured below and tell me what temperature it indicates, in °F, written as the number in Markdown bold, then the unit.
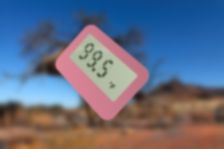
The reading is **99.5** °F
